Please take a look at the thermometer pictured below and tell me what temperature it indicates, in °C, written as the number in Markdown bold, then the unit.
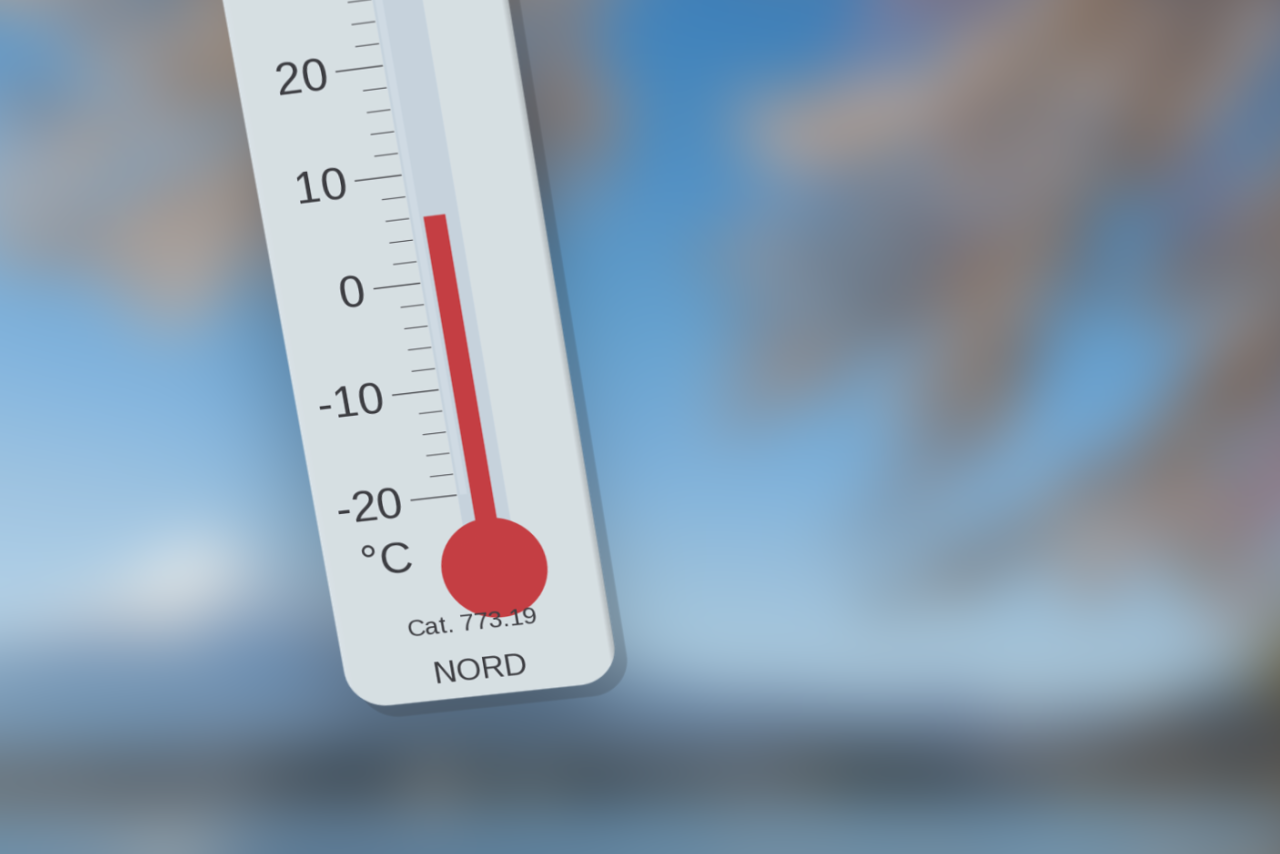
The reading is **6** °C
